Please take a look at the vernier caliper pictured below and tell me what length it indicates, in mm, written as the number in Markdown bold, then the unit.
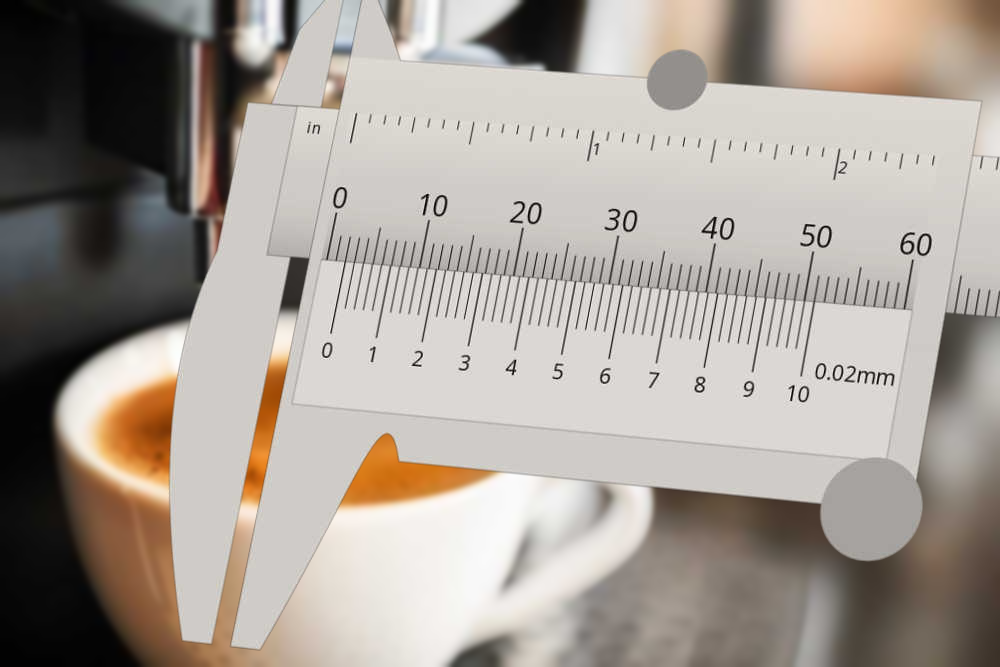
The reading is **2.0** mm
